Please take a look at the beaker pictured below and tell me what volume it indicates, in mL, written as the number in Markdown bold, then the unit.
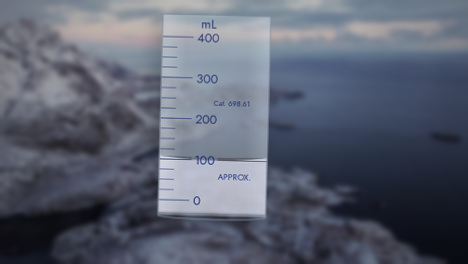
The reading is **100** mL
